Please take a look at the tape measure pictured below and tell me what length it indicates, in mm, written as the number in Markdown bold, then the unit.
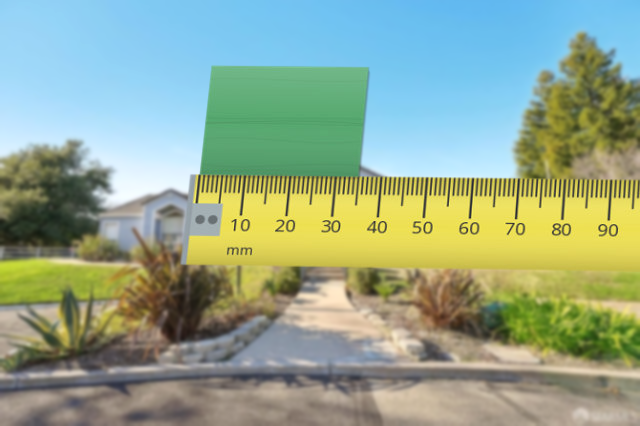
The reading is **35** mm
